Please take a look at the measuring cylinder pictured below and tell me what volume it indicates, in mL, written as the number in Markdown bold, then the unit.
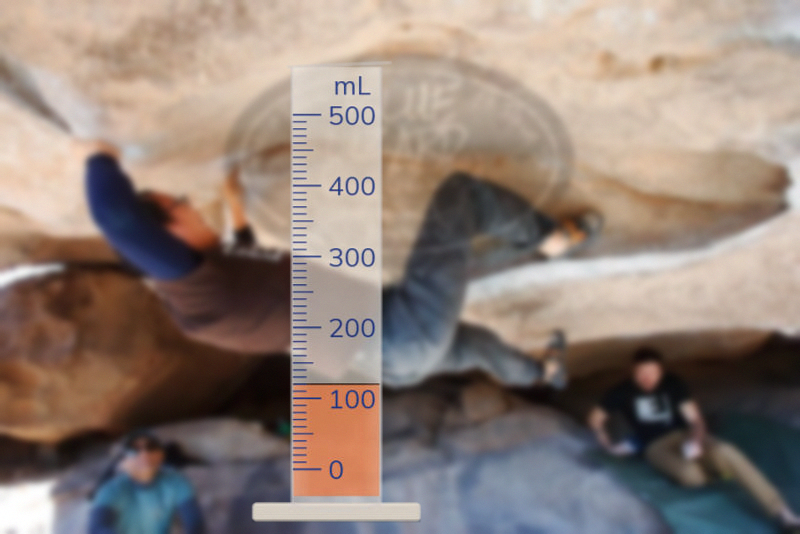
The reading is **120** mL
